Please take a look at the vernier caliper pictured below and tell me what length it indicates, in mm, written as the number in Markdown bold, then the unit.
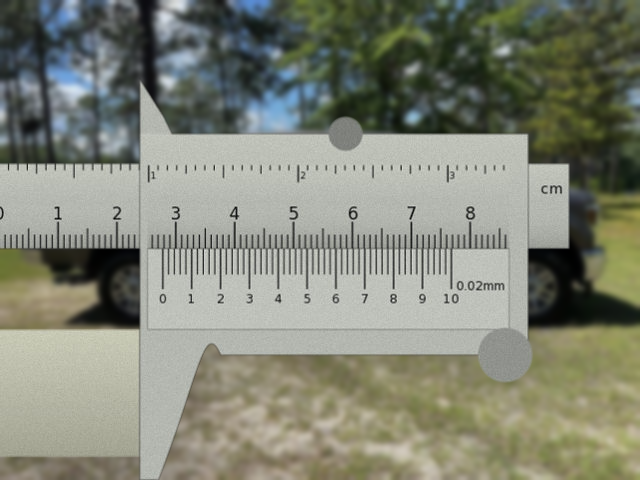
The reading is **27.8** mm
